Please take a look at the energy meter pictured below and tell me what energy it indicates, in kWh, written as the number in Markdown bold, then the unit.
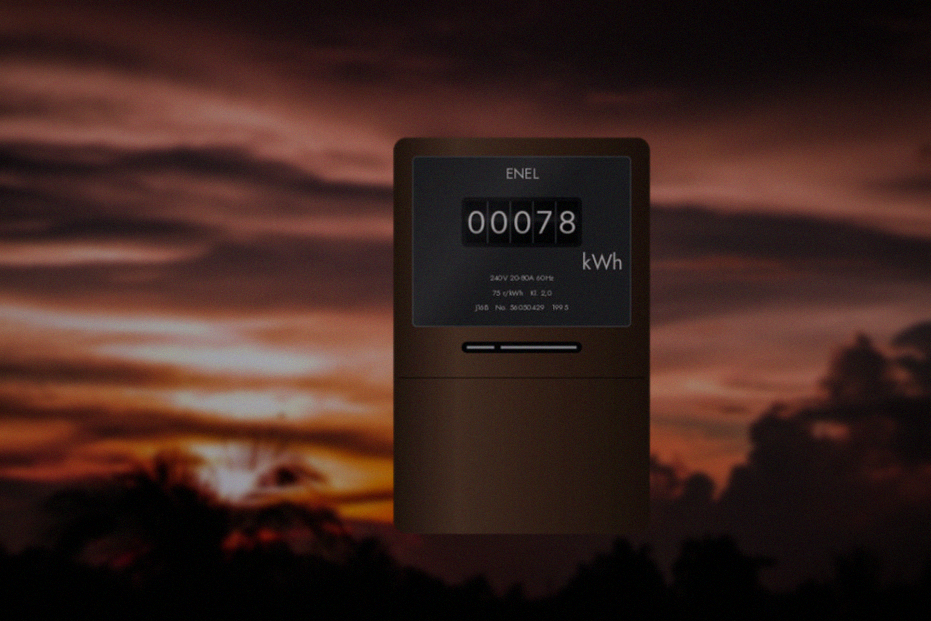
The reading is **78** kWh
